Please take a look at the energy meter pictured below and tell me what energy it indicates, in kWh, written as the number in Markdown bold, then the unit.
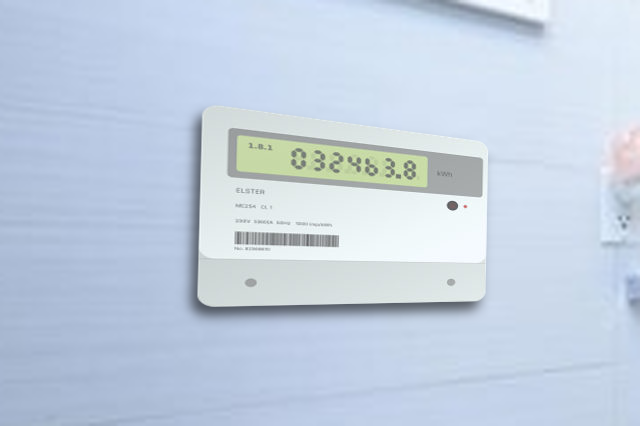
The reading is **32463.8** kWh
